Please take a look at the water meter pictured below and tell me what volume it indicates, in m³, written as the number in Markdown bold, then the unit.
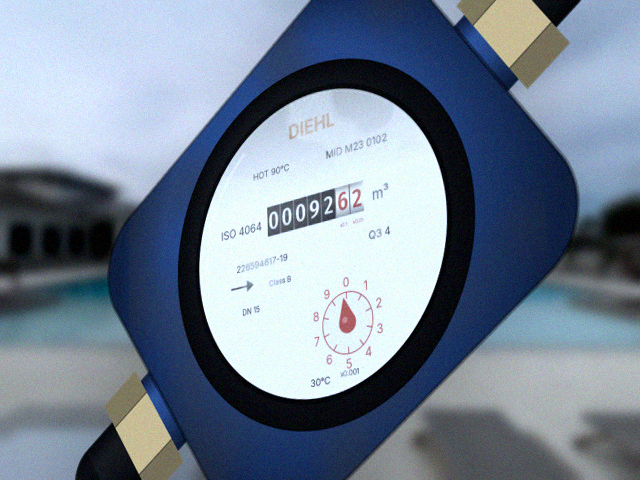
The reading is **92.619** m³
